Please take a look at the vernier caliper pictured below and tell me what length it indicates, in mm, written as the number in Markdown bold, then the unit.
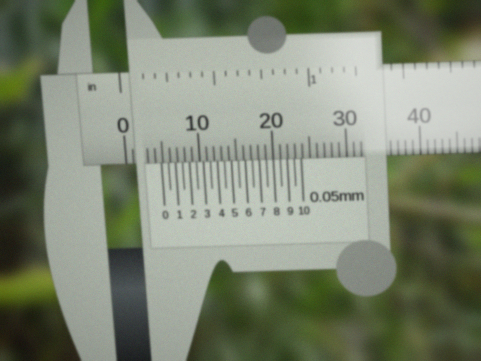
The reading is **4.8** mm
